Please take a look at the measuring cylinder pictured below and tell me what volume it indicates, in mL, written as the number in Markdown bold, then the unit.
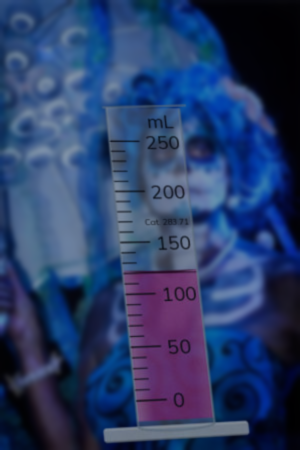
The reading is **120** mL
